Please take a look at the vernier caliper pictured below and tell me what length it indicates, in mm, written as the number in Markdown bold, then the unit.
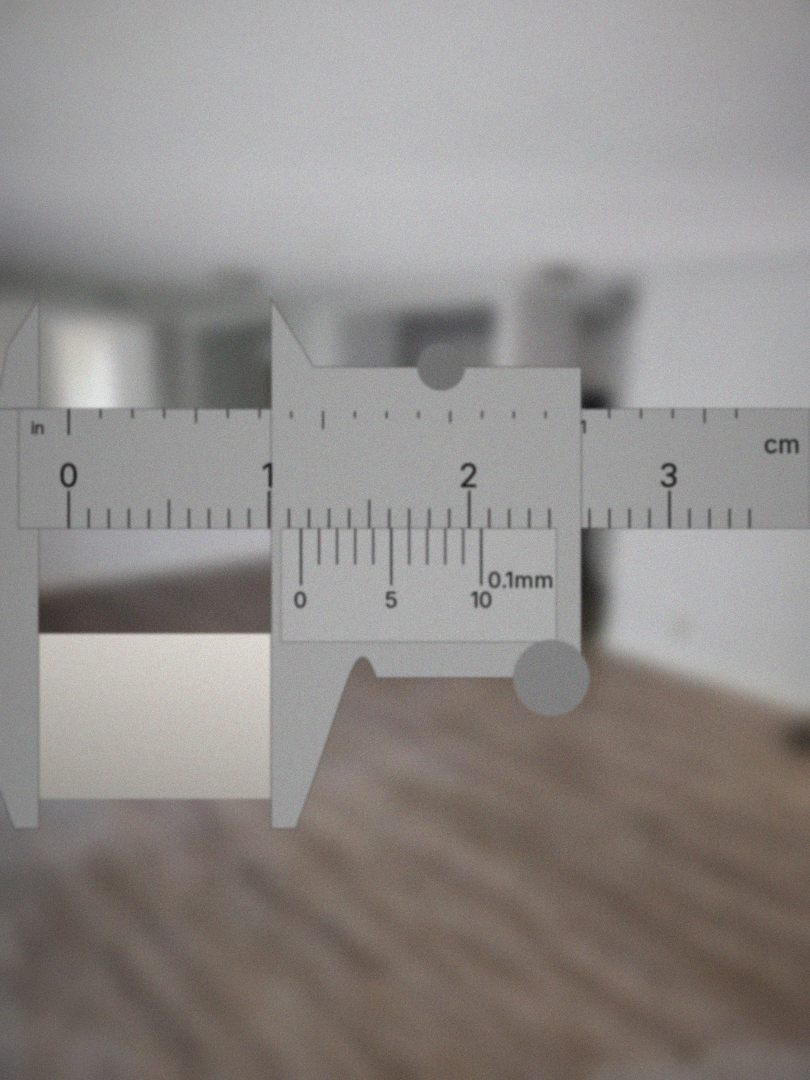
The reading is **11.6** mm
